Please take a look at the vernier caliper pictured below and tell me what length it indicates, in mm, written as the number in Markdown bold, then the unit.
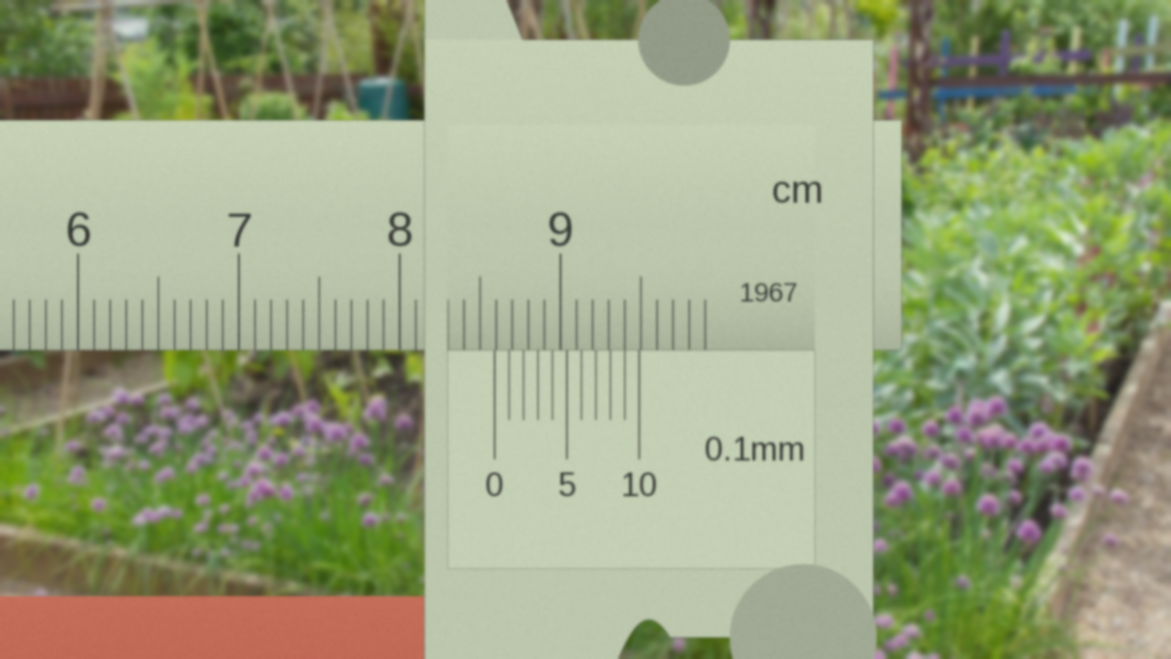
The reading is **85.9** mm
